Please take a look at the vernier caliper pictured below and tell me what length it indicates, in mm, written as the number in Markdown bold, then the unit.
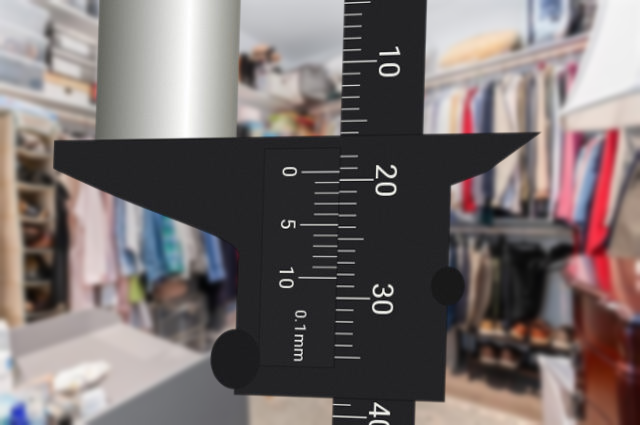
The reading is **19.3** mm
